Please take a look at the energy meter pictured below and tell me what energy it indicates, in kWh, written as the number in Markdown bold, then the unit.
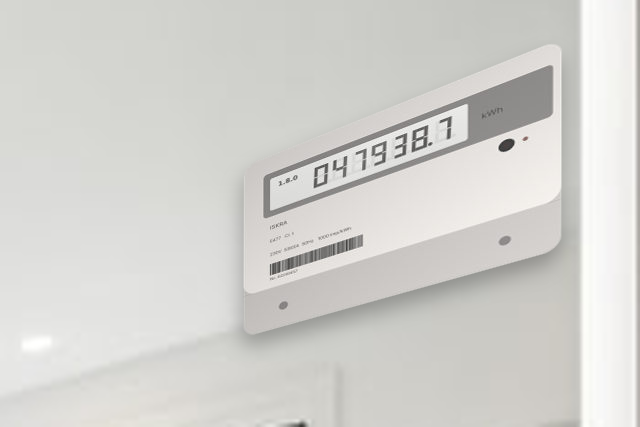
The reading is **47938.7** kWh
